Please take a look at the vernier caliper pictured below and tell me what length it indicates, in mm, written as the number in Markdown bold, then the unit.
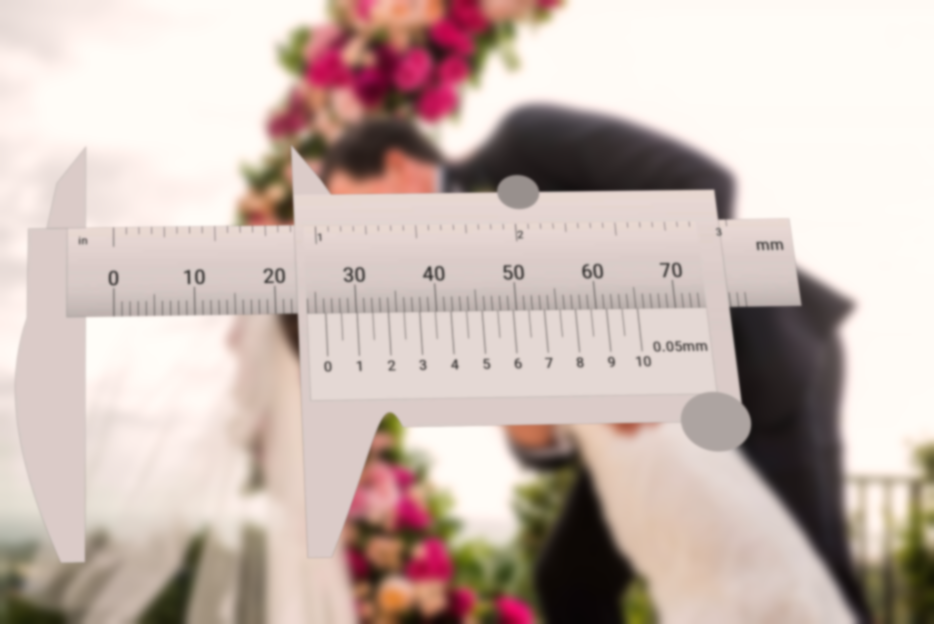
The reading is **26.2** mm
